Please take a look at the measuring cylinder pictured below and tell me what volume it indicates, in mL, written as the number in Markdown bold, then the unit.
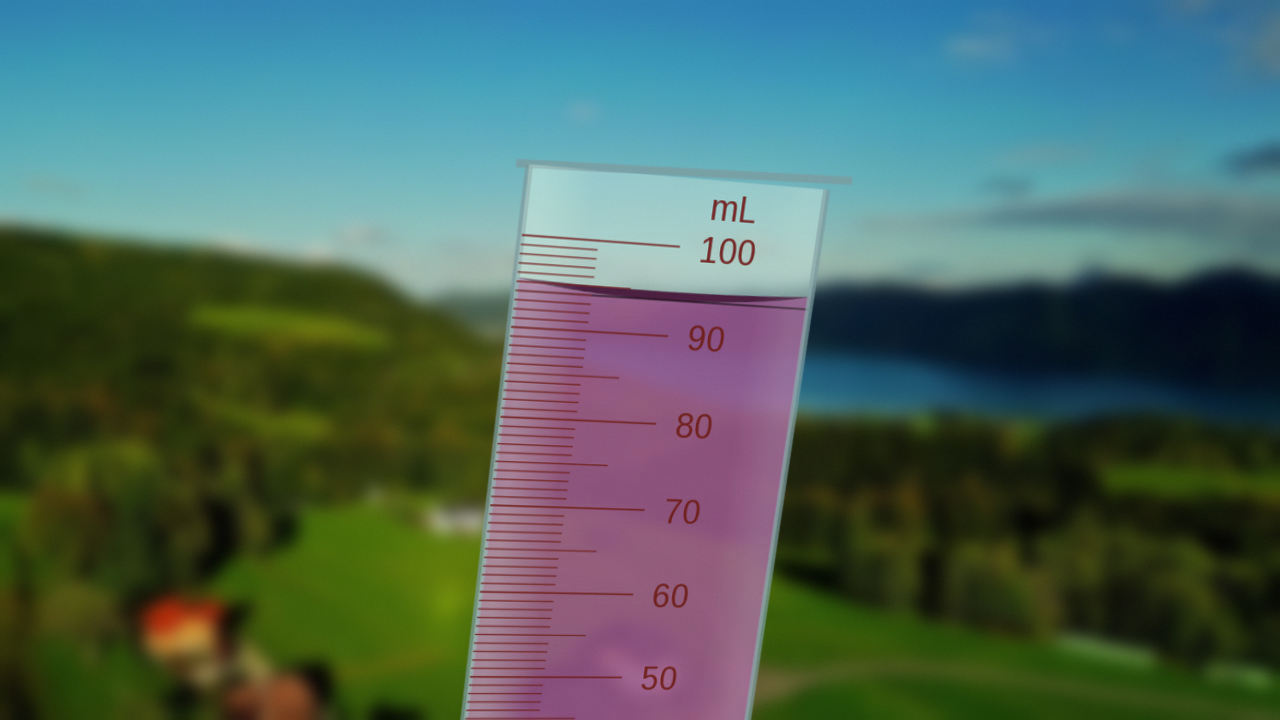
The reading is **94** mL
